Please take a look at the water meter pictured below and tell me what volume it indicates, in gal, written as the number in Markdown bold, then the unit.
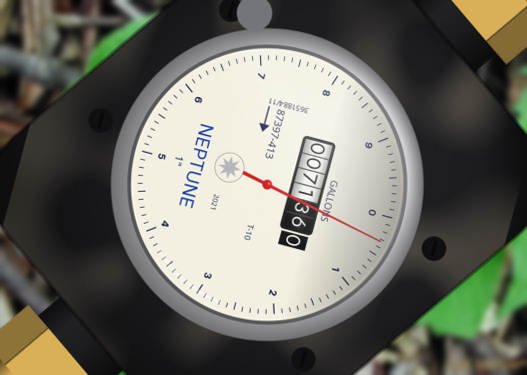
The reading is **71360.3** gal
